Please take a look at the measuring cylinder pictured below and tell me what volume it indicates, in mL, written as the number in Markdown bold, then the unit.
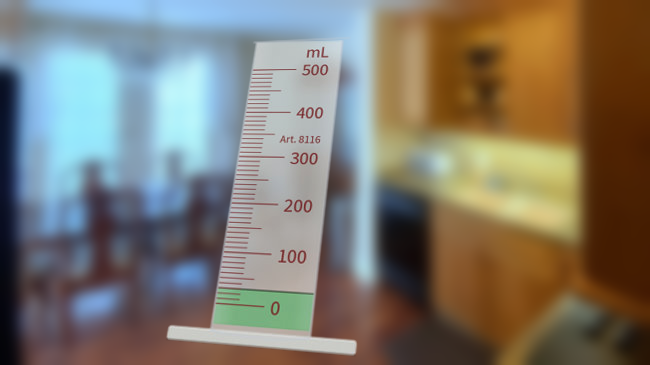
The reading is **30** mL
